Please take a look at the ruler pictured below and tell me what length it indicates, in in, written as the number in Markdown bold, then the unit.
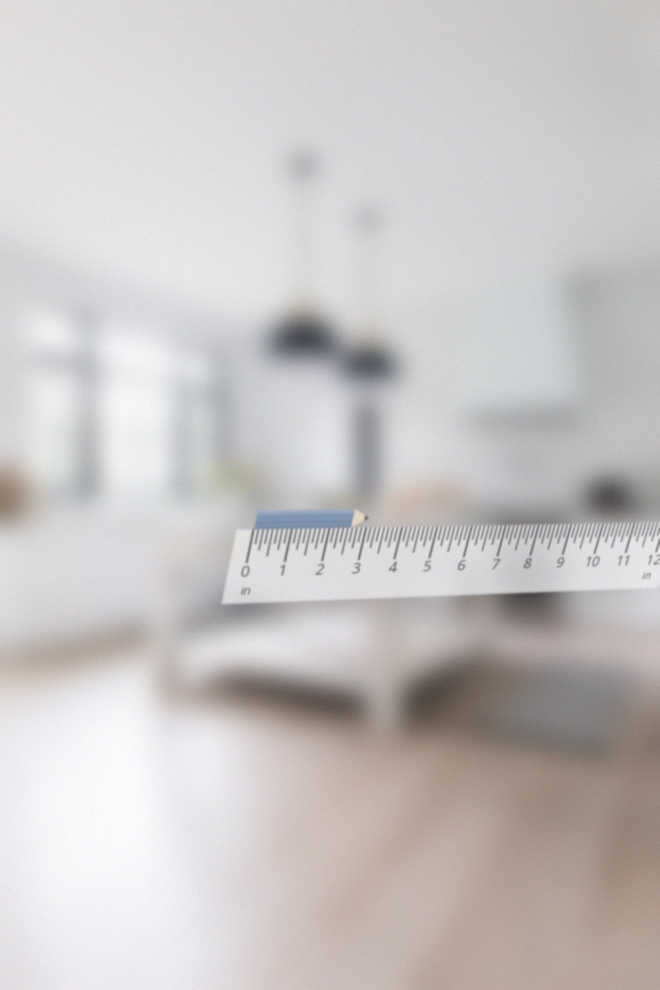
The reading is **3** in
